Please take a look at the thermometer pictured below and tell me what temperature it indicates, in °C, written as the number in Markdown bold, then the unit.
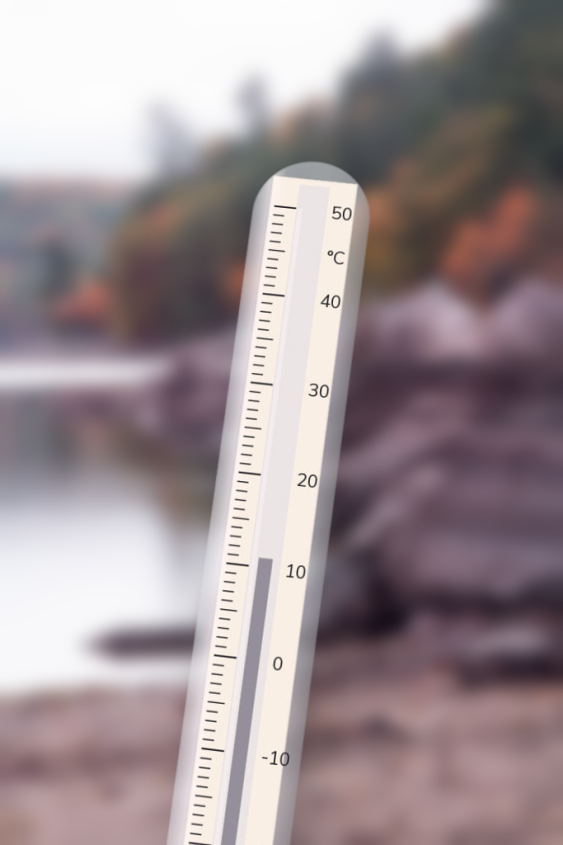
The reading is **11** °C
